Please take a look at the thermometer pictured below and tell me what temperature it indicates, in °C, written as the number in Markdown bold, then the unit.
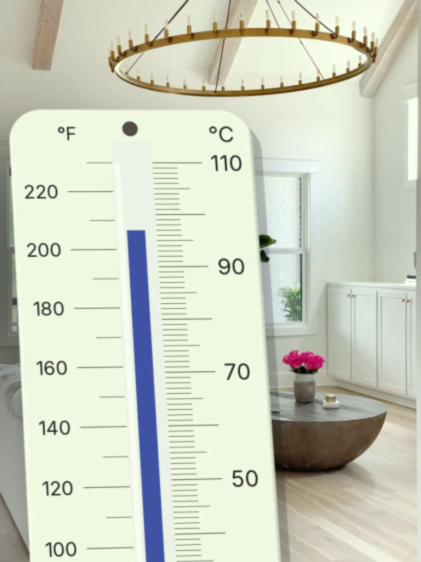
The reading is **97** °C
